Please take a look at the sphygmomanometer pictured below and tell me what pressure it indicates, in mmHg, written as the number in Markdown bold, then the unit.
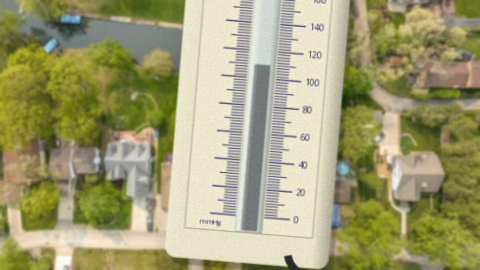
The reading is **110** mmHg
